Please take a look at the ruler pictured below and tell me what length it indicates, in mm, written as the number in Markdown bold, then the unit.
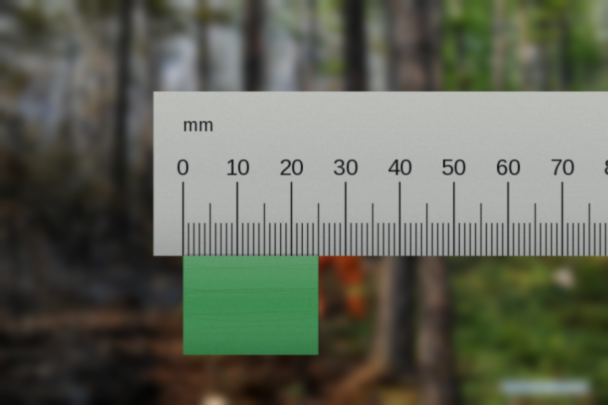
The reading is **25** mm
